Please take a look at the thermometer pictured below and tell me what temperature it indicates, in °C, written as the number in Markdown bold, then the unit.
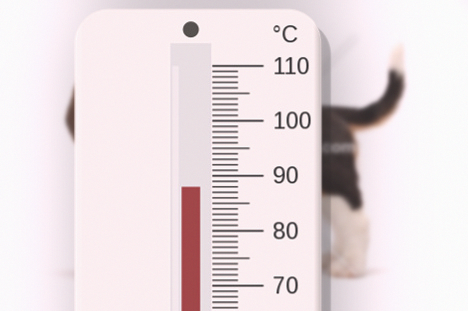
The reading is **88** °C
